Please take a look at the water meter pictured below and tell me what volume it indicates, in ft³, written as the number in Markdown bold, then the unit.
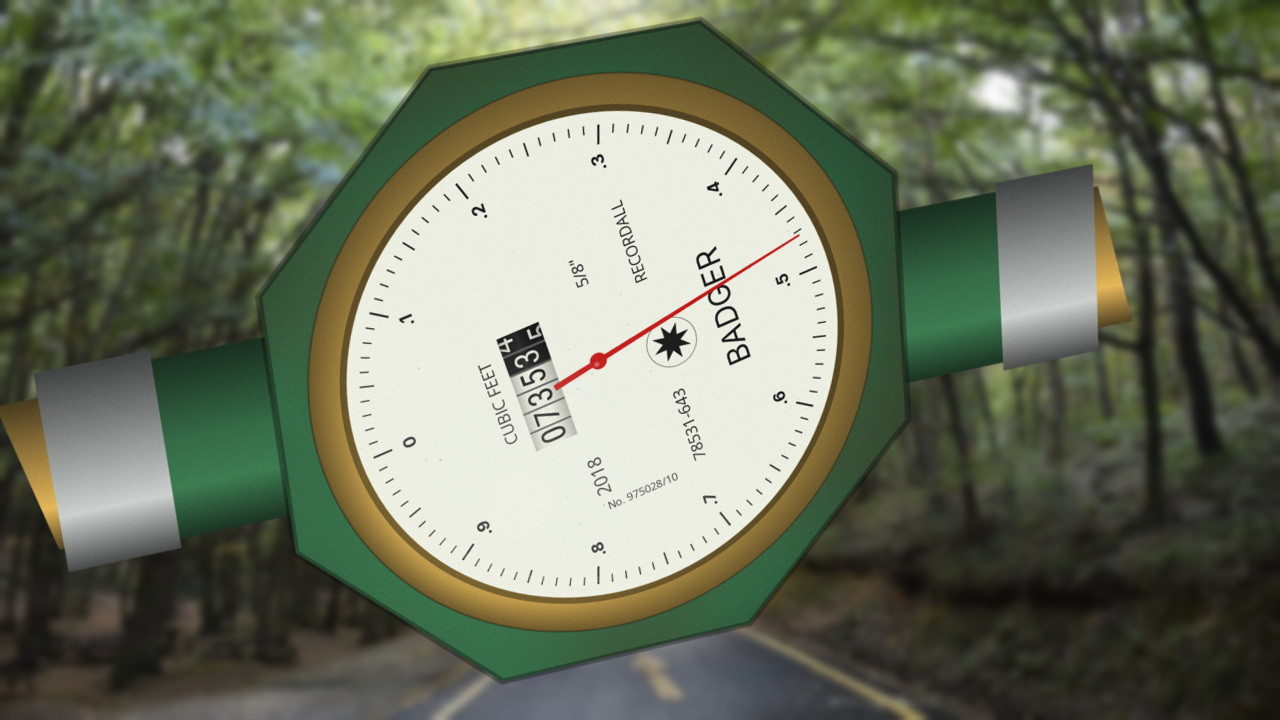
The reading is **73534.47** ft³
